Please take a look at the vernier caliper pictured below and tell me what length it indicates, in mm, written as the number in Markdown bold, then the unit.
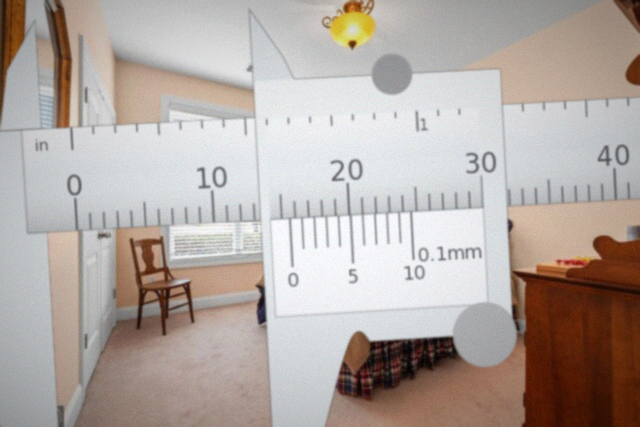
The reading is **15.6** mm
